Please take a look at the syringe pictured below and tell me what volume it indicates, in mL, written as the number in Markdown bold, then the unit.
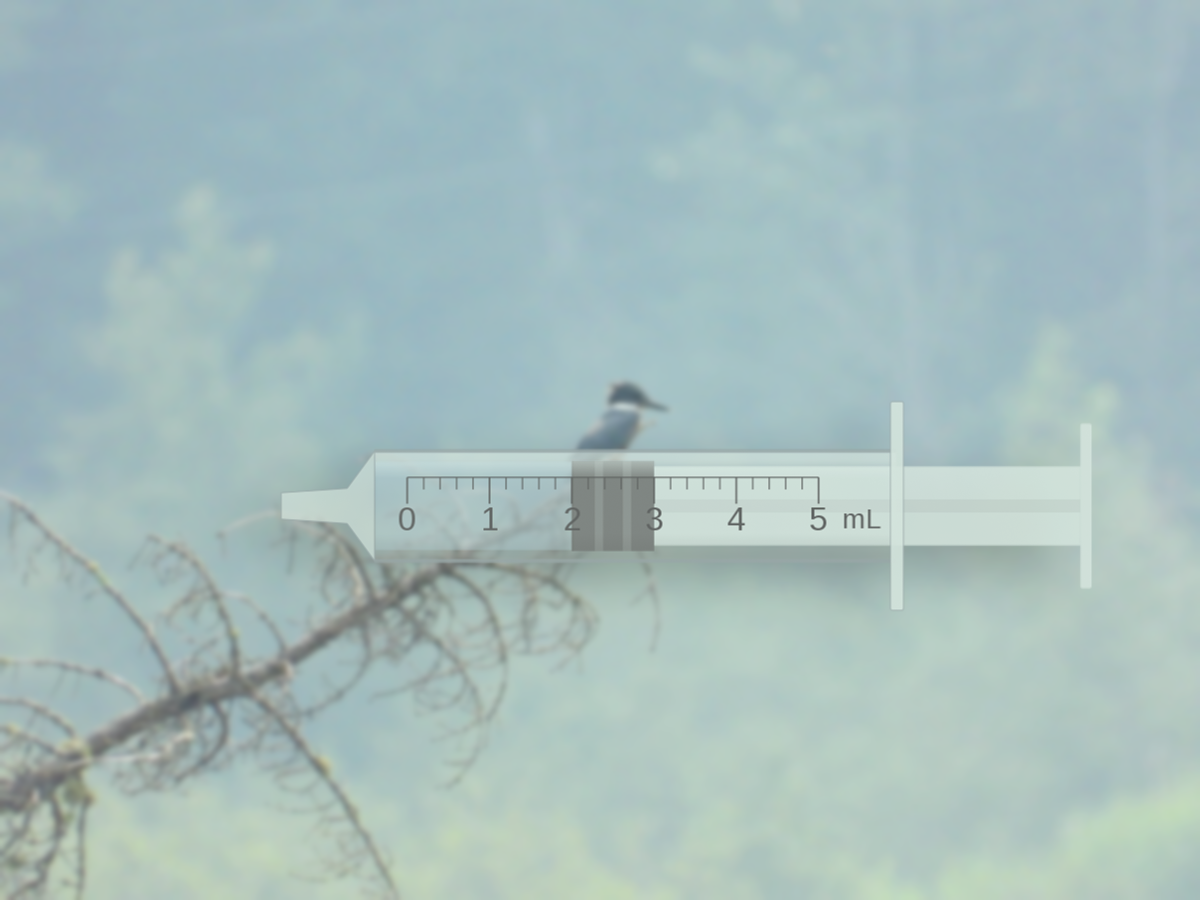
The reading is **2** mL
